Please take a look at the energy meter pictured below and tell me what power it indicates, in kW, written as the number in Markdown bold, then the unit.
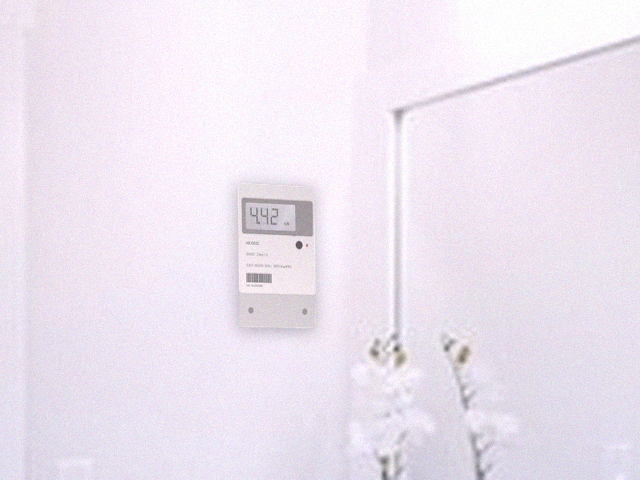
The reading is **4.42** kW
